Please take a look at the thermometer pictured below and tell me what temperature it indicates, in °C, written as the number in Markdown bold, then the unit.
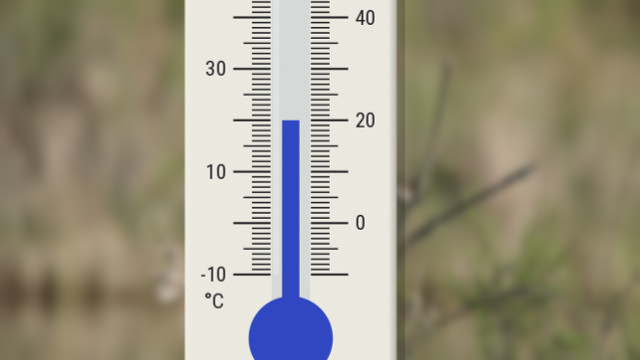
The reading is **20** °C
